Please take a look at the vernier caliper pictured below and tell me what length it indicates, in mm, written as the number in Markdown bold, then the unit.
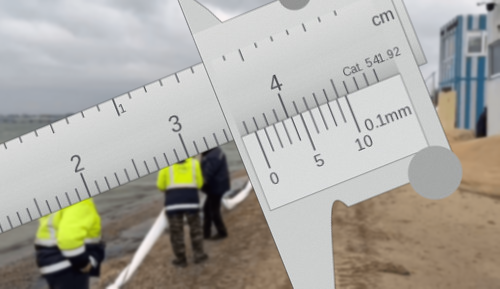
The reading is **36.7** mm
